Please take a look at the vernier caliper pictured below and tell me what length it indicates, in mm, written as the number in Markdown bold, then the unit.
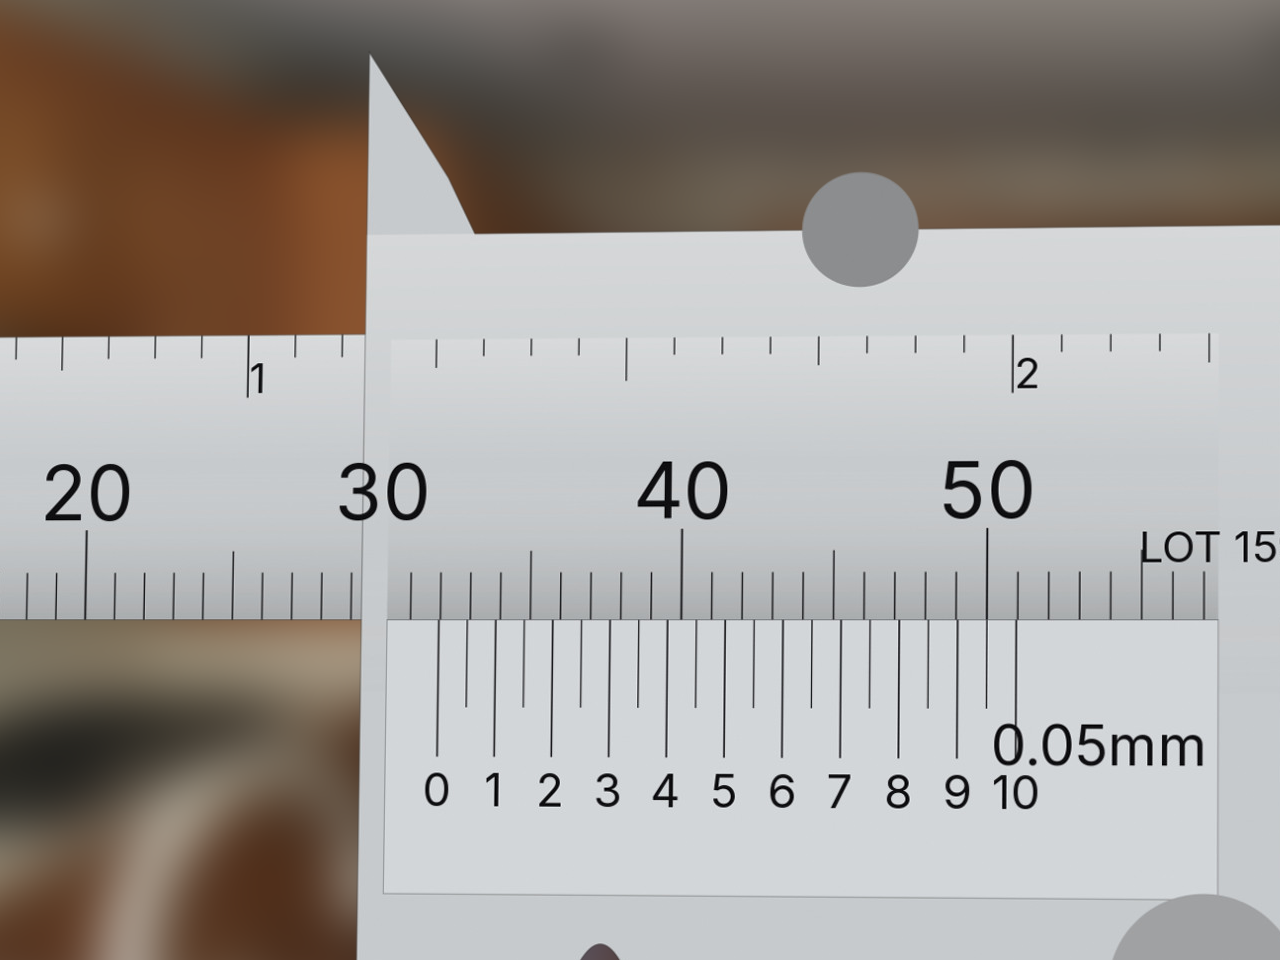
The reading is **31.95** mm
